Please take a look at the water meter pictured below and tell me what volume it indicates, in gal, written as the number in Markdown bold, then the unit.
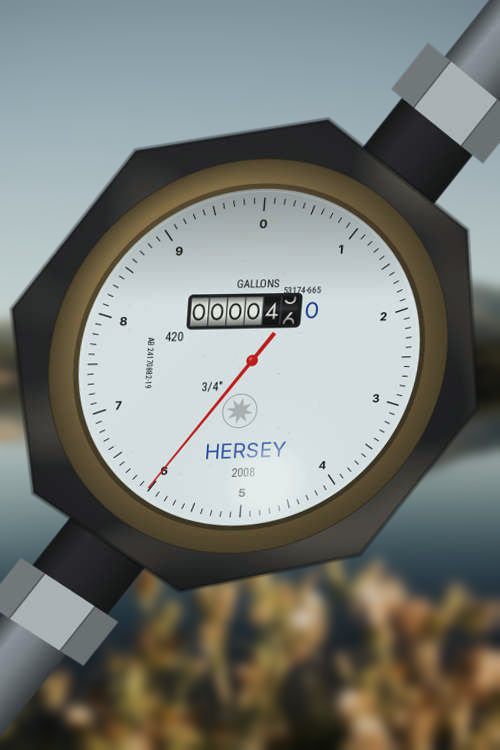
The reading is **456.0** gal
